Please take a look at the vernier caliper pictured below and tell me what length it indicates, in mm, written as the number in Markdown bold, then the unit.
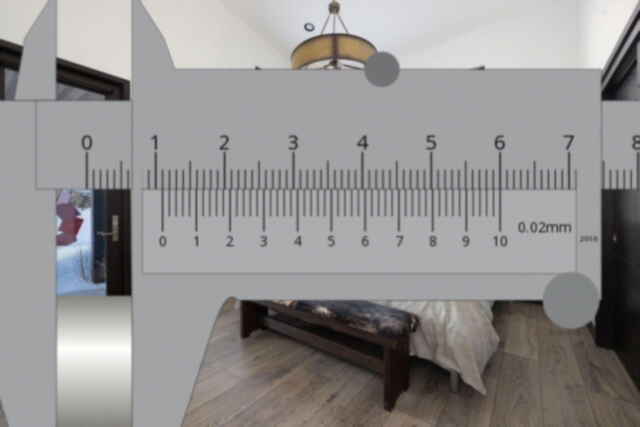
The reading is **11.0** mm
